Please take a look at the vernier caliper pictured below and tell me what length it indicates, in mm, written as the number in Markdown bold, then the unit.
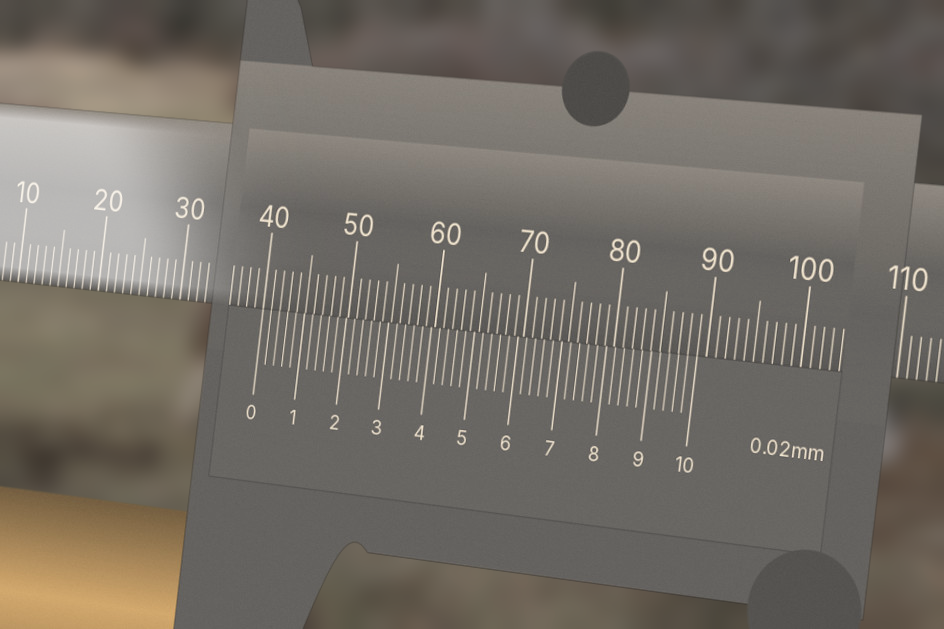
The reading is **40.0** mm
